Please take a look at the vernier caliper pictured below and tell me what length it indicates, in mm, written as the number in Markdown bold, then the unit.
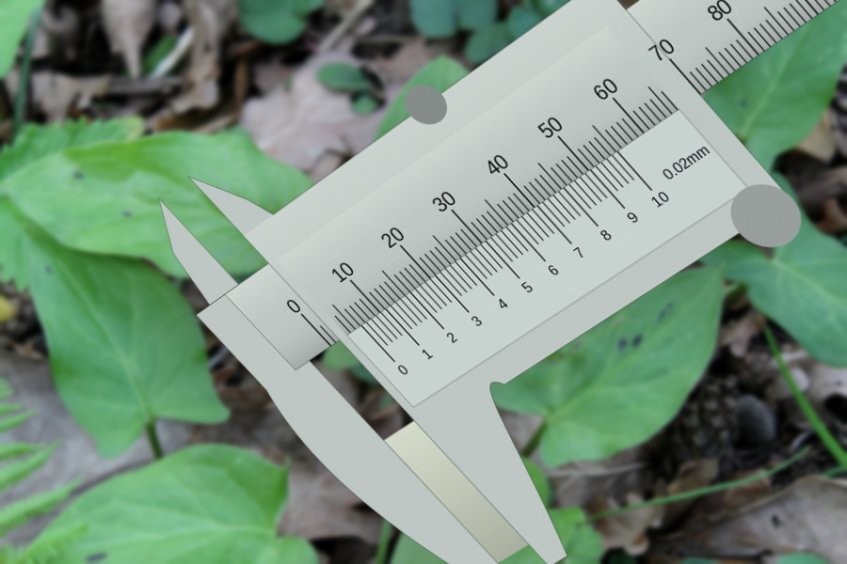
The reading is **6.2** mm
